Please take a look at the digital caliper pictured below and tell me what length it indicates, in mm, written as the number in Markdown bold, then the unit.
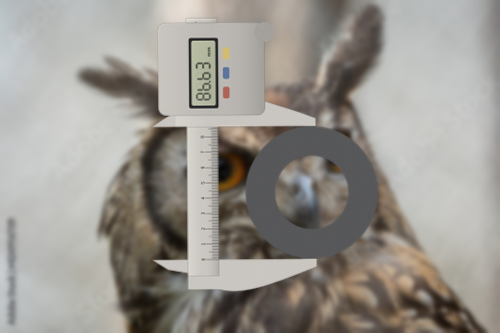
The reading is **86.63** mm
